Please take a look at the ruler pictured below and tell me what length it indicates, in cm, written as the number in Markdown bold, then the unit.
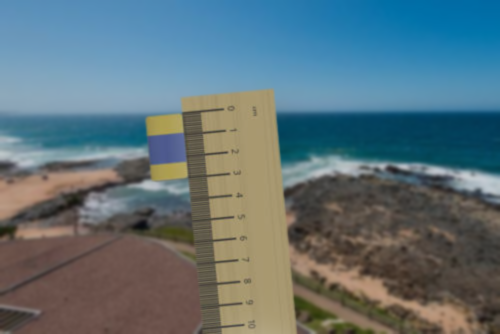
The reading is **3** cm
